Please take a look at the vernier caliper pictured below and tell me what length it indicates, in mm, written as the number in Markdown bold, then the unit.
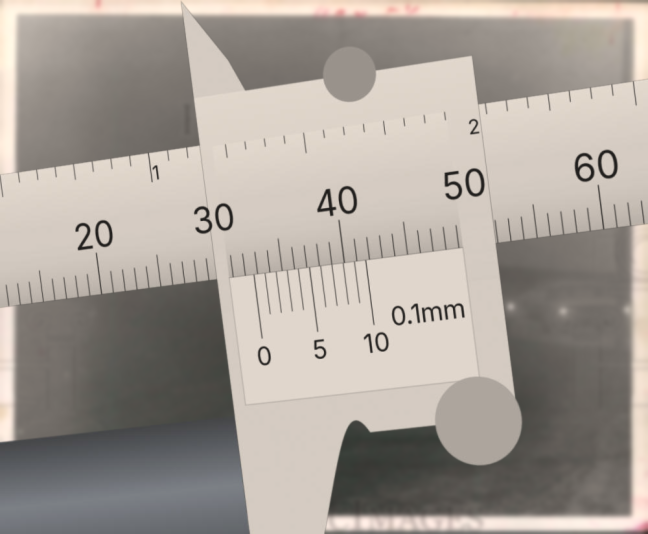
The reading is **32.7** mm
